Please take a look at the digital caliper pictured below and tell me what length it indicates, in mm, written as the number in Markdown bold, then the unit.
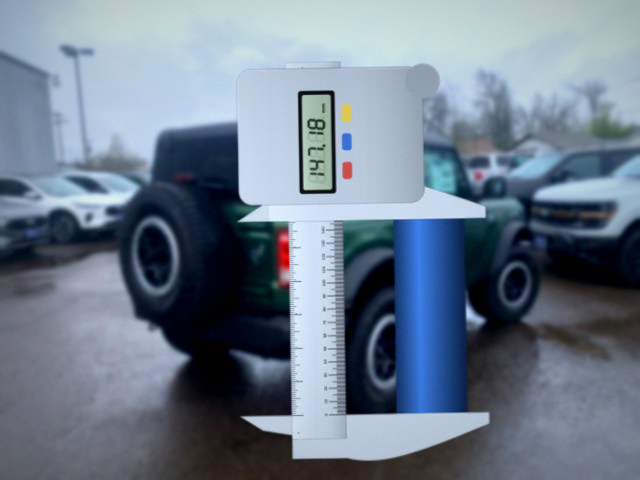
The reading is **147.18** mm
